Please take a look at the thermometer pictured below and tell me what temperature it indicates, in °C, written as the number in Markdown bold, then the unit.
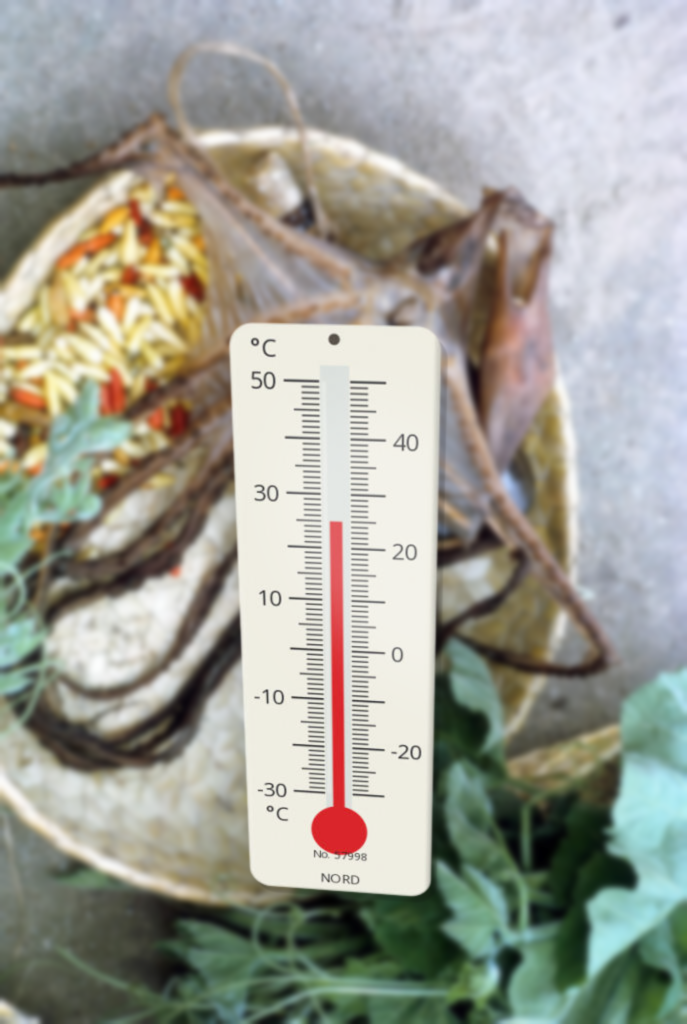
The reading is **25** °C
